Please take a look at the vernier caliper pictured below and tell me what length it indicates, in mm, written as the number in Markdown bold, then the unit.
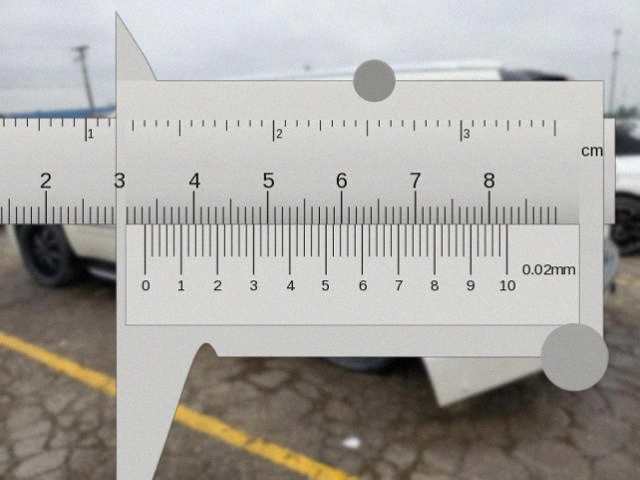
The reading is **33.4** mm
